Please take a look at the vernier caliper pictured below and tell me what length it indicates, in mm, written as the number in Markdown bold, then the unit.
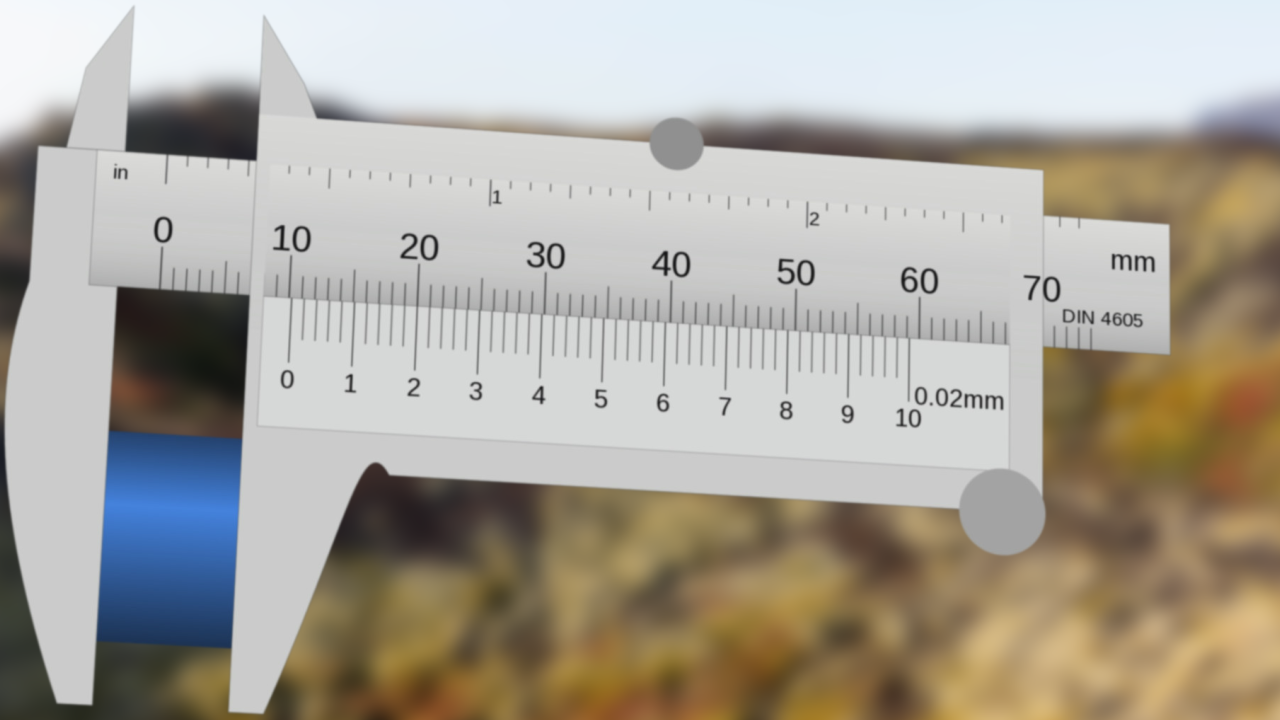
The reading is **10.2** mm
